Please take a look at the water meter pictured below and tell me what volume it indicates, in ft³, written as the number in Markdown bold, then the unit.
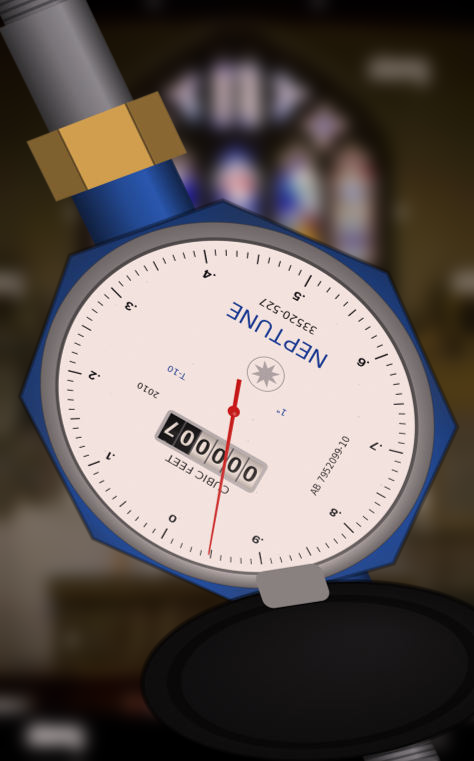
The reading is **6.95** ft³
